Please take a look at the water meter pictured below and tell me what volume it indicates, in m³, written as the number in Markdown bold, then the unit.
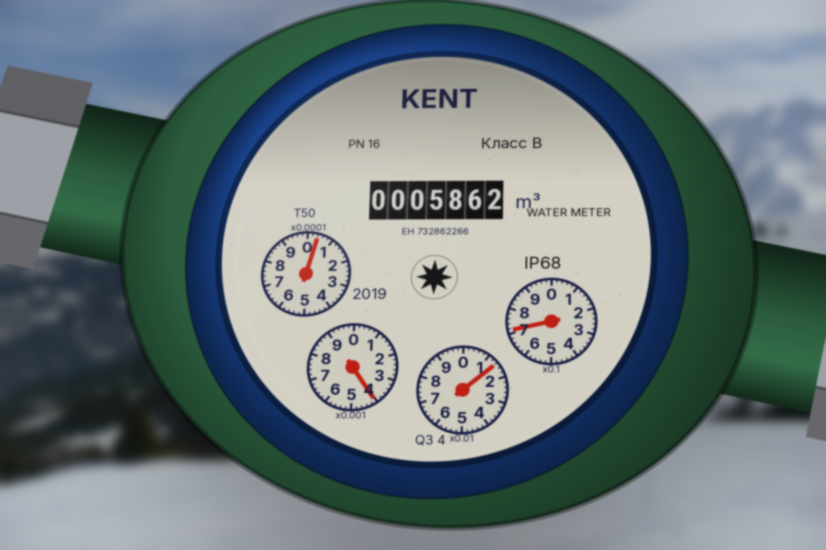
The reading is **5862.7140** m³
